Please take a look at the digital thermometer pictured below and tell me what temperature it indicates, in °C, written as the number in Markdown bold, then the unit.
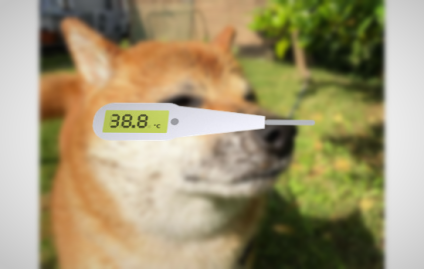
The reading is **38.8** °C
